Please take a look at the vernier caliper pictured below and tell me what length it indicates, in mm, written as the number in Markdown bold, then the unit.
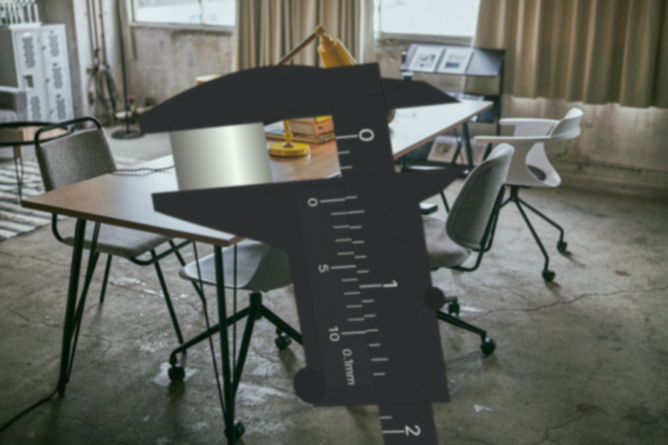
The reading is **4.1** mm
